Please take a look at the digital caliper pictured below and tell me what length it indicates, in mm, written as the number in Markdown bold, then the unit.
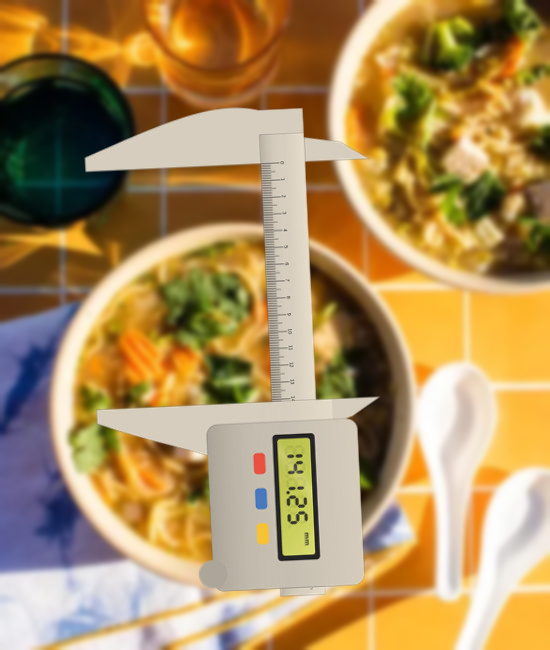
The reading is **141.25** mm
